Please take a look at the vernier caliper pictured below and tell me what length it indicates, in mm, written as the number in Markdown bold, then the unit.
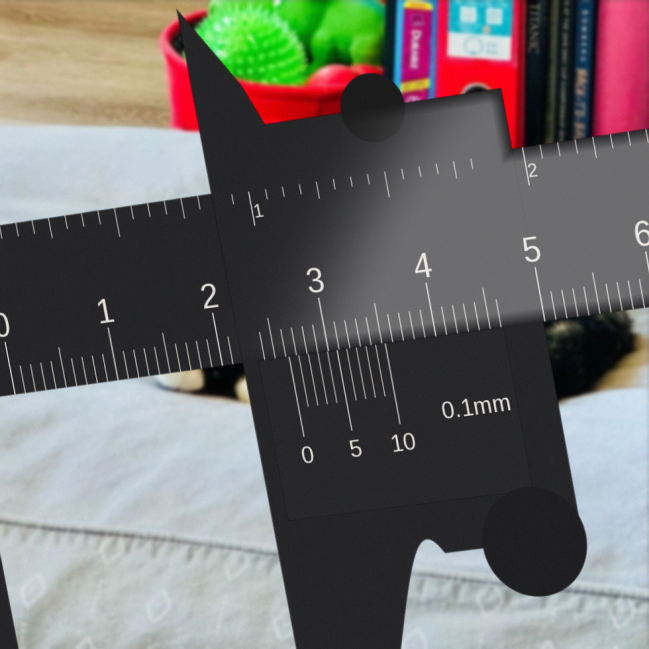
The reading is **26.3** mm
